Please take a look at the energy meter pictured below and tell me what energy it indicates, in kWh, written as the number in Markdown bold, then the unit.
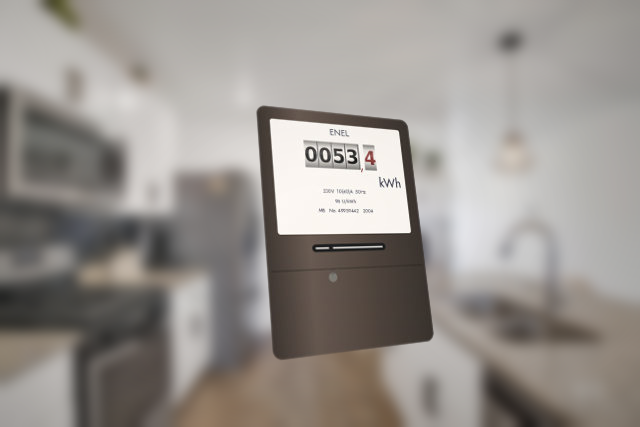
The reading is **53.4** kWh
